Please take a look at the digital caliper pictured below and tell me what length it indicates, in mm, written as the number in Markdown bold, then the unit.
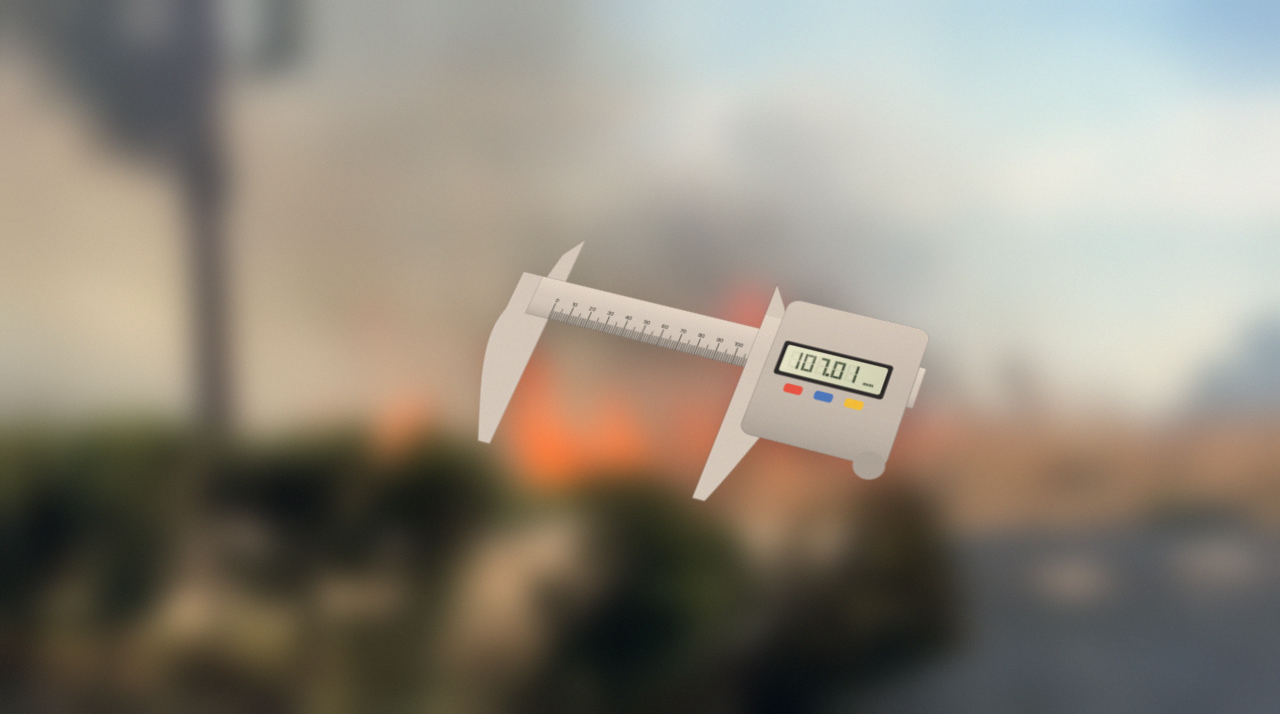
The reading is **107.01** mm
